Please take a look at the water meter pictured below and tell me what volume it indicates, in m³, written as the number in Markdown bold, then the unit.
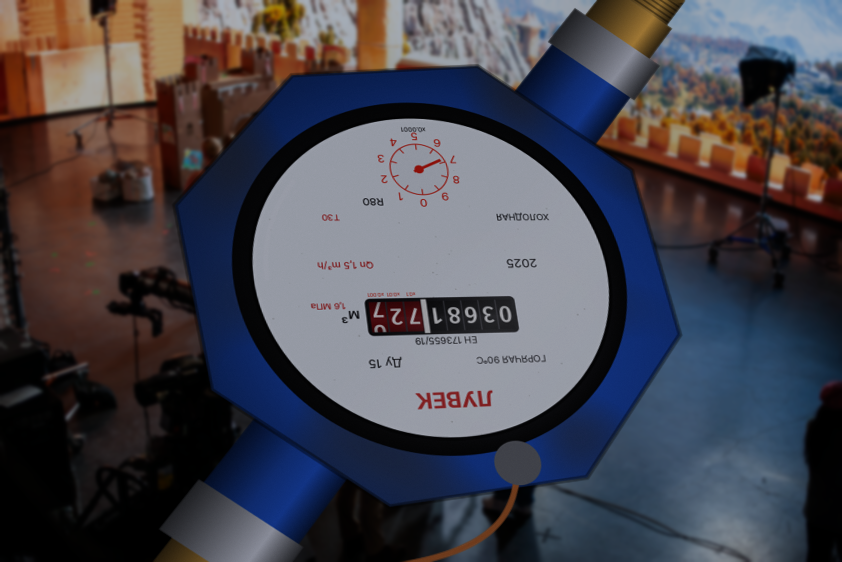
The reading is **3681.7266** m³
